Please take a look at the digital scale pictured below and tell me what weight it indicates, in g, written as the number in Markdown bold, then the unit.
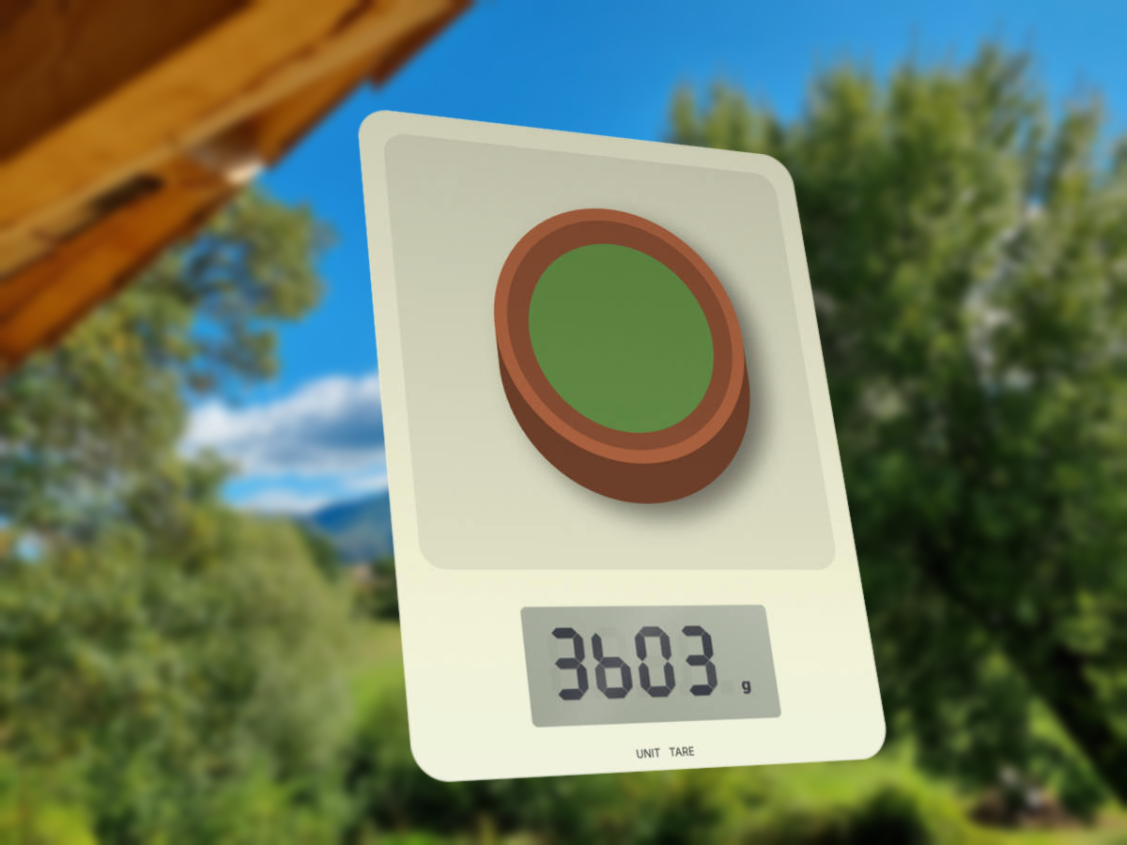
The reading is **3603** g
